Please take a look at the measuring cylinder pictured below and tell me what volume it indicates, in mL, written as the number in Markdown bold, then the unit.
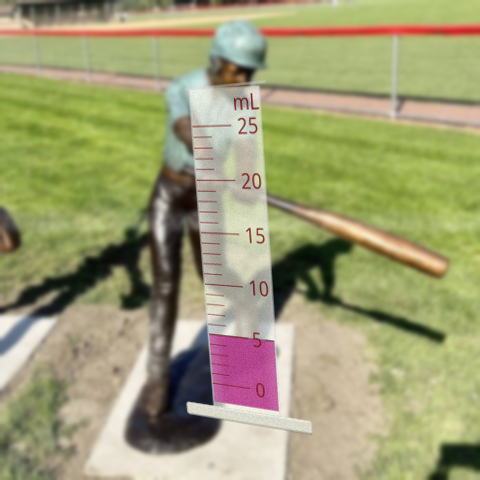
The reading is **5** mL
